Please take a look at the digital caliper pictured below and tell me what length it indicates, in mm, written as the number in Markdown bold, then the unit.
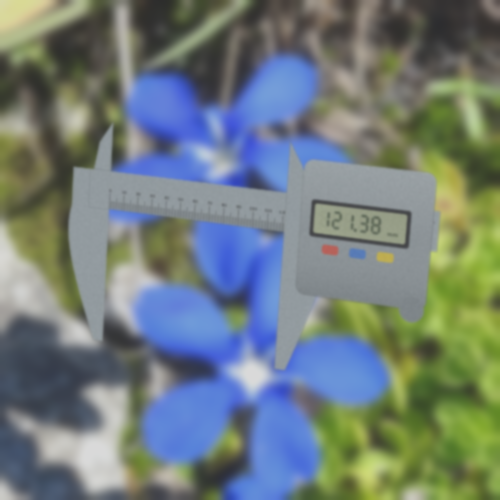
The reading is **121.38** mm
